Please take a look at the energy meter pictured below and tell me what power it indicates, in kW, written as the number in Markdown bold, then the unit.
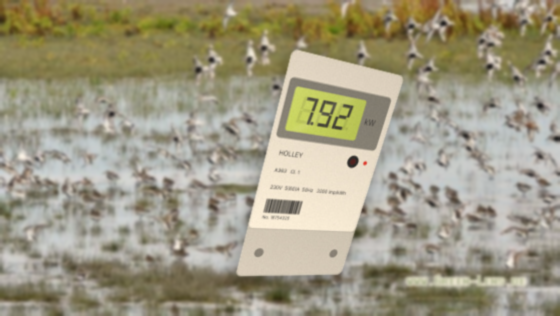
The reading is **7.92** kW
